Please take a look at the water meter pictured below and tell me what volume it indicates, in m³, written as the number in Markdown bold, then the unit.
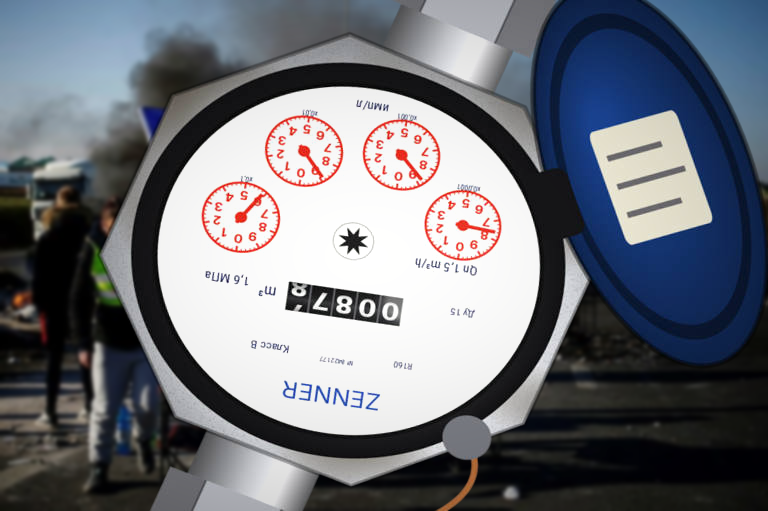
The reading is **877.5887** m³
